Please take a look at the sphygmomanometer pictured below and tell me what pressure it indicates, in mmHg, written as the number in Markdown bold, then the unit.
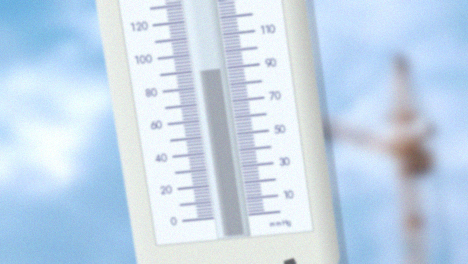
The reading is **90** mmHg
